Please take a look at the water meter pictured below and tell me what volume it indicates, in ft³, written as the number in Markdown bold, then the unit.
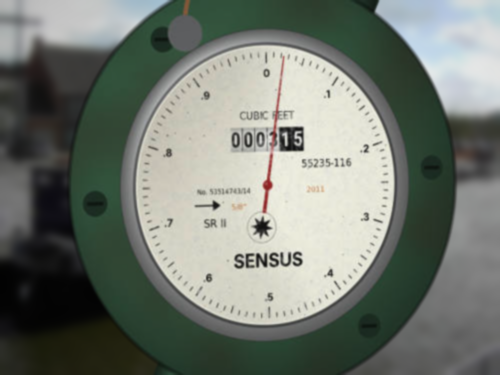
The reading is **315.02** ft³
